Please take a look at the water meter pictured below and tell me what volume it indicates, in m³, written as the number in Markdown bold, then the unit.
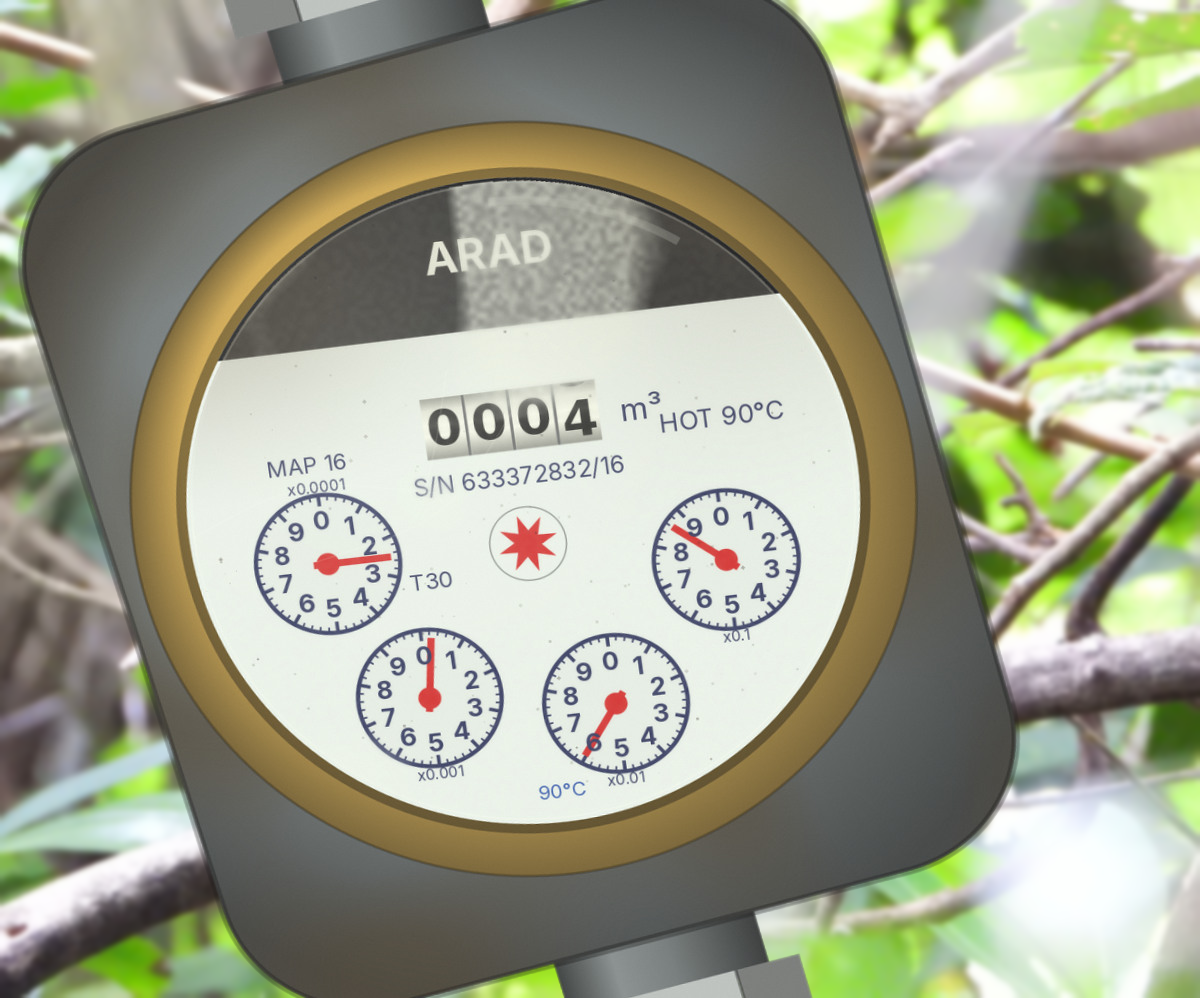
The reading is **3.8602** m³
